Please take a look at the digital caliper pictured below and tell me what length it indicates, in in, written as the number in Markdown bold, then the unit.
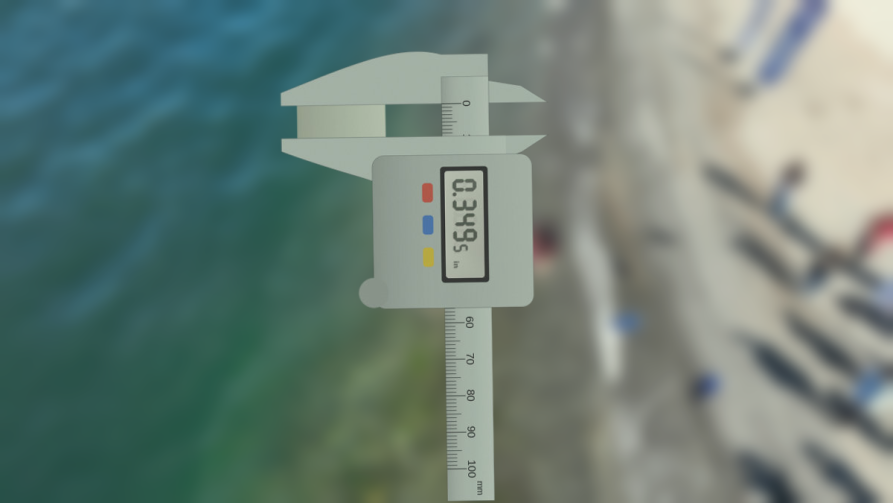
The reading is **0.3495** in
